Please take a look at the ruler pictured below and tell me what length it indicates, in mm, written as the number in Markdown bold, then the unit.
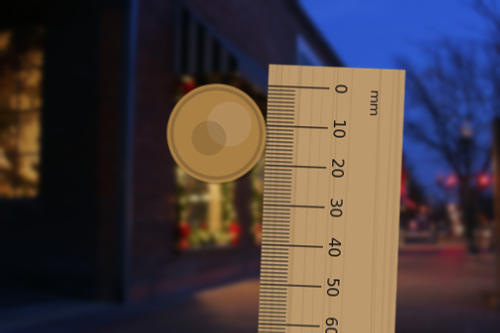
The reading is **25** mm
